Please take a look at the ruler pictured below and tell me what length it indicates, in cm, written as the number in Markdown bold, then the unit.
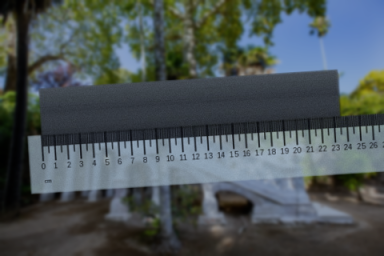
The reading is **23.5** cm
